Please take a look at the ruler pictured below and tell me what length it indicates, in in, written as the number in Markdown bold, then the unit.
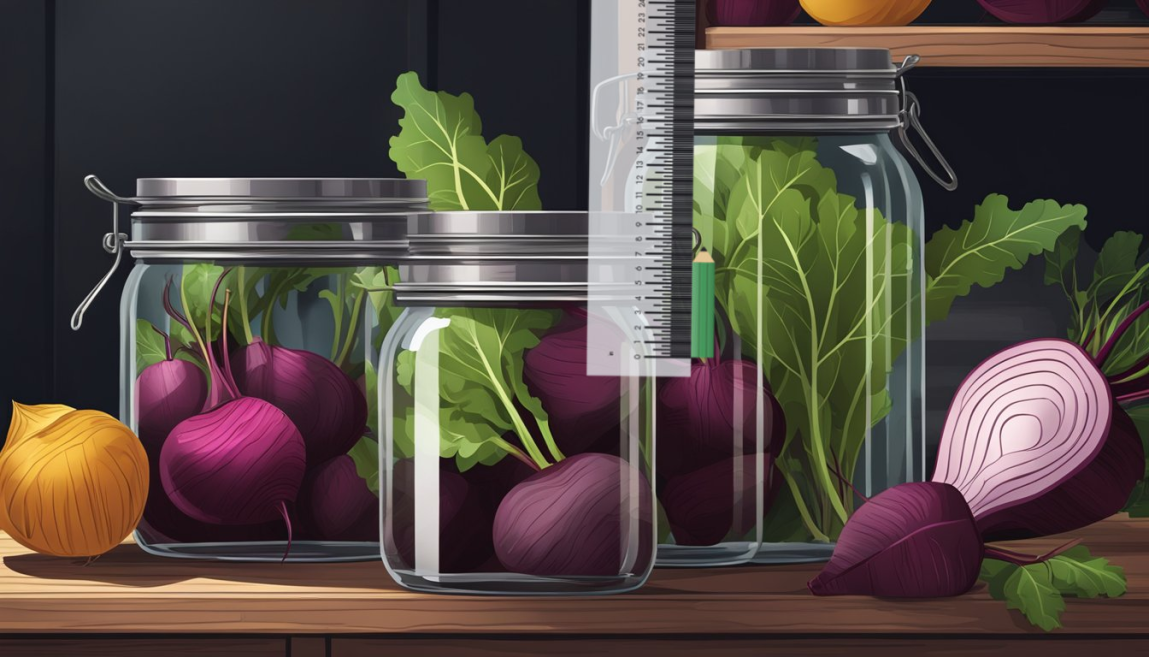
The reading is **7.5** in
